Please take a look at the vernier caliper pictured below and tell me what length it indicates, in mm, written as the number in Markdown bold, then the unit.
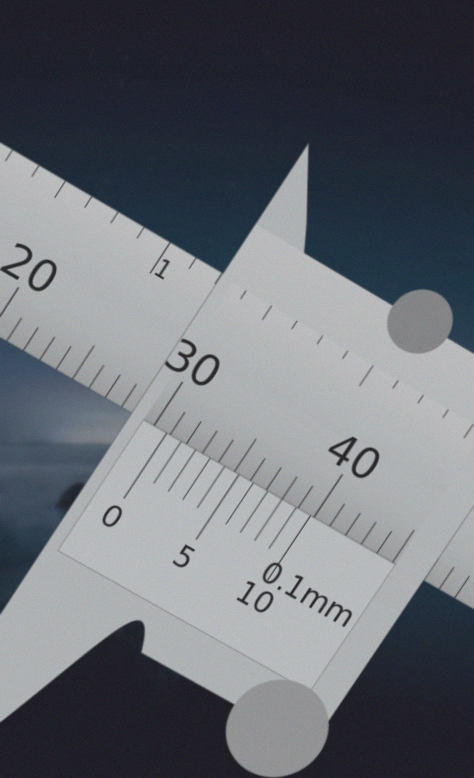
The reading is **30.8** mm
